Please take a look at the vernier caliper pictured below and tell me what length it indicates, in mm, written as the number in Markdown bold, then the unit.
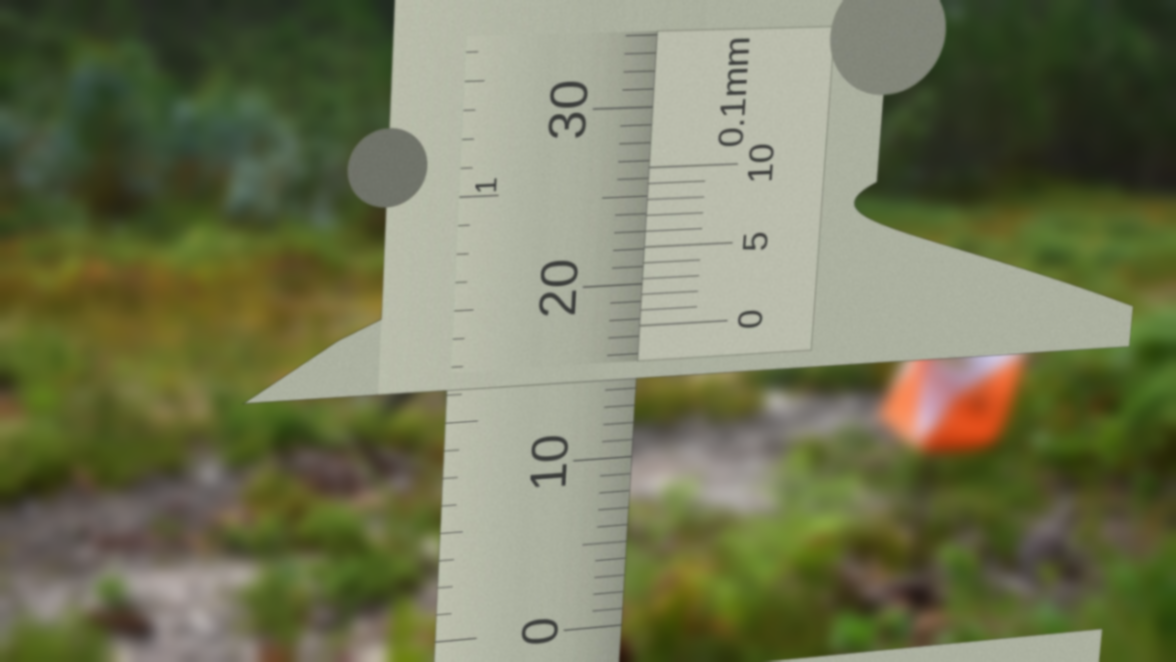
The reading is **17.6** mm
